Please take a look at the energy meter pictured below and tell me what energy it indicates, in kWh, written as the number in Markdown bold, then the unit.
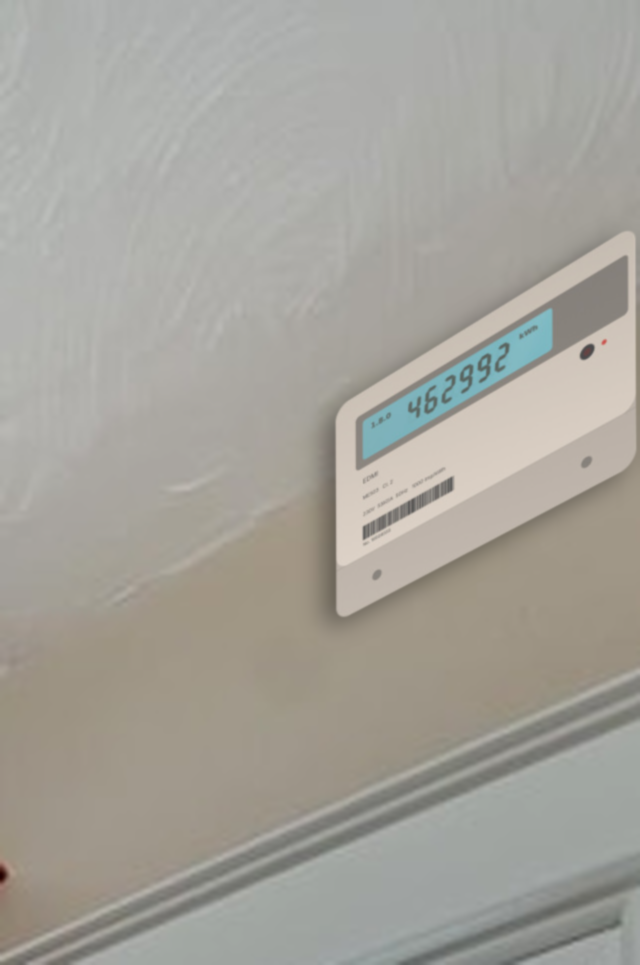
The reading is **462992** kWh
